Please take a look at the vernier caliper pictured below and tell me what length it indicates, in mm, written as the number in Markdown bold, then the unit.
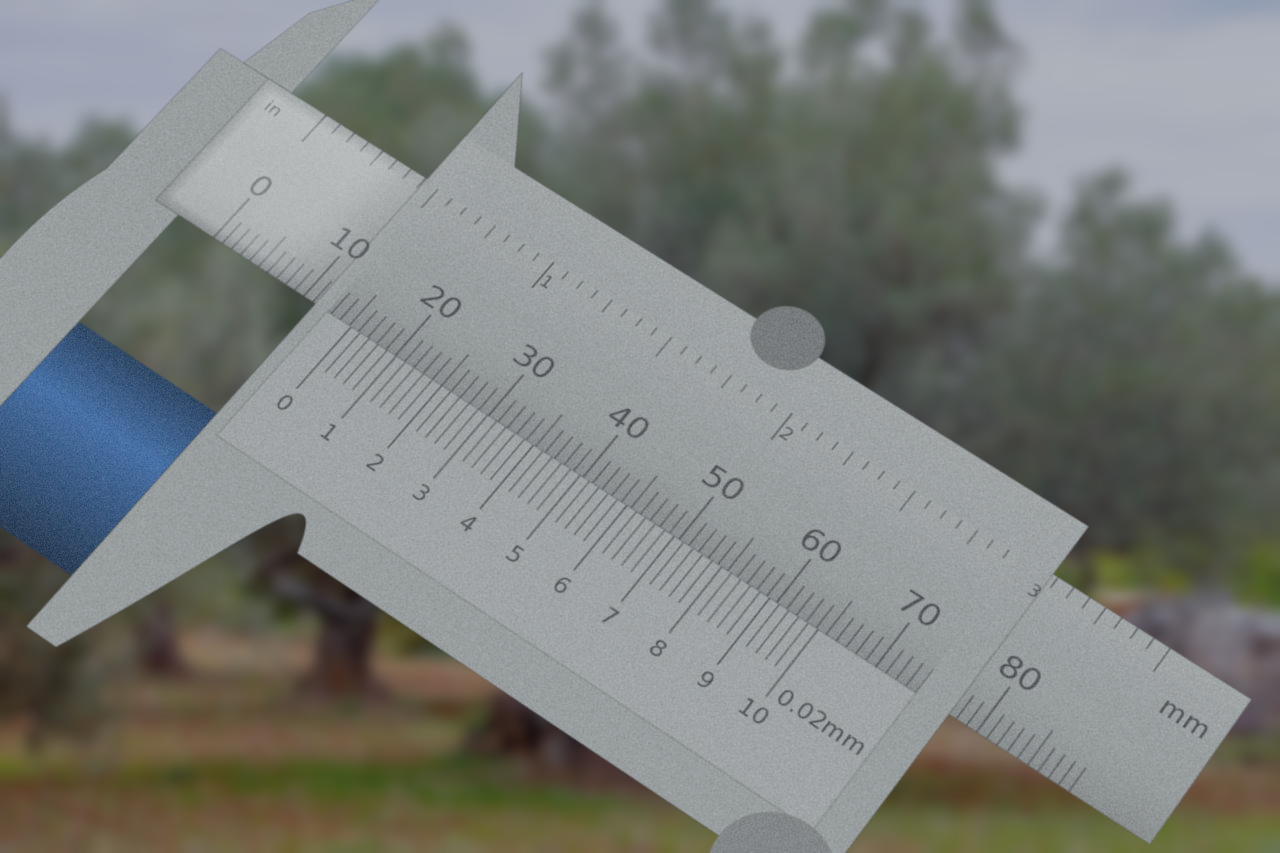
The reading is **15.2** mm
